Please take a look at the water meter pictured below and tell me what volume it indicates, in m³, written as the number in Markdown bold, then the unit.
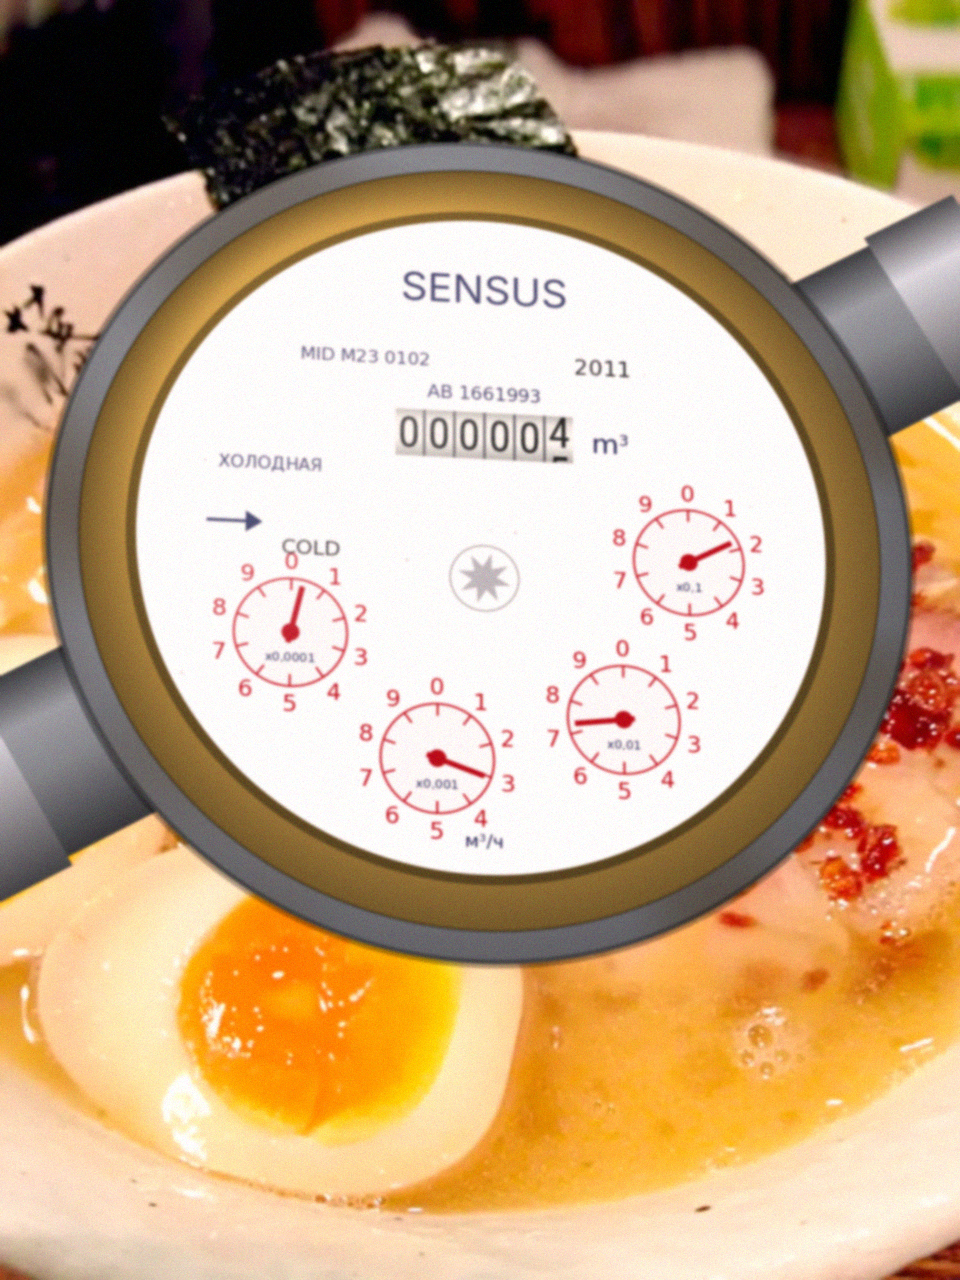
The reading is **4.1730** m³
